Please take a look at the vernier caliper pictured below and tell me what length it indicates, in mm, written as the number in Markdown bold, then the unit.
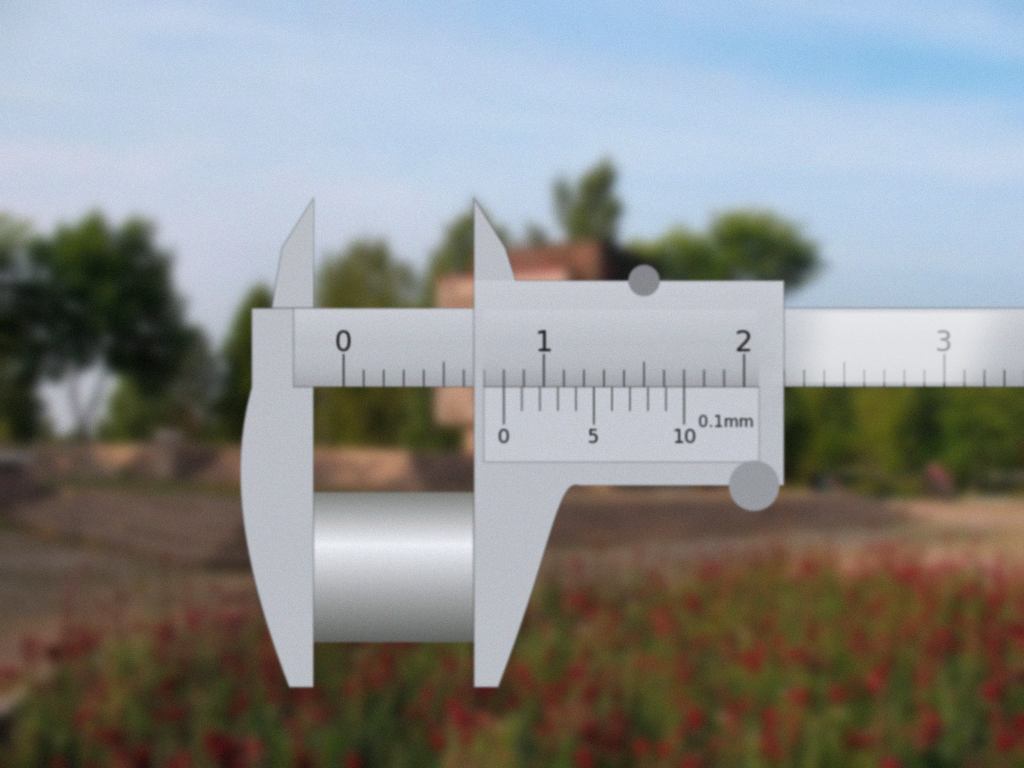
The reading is **8.0** mm
